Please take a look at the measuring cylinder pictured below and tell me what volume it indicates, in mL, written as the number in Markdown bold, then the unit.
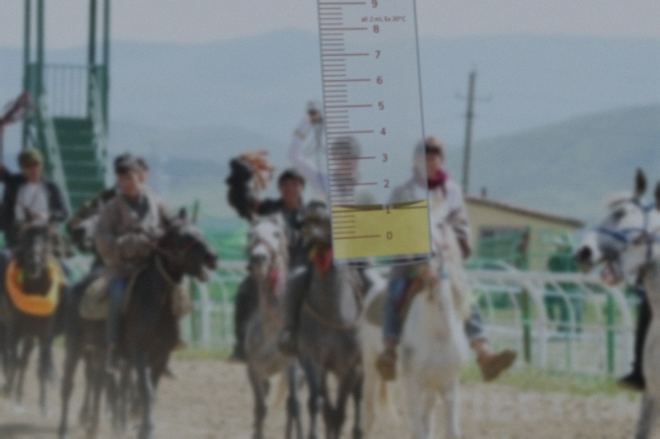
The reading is **1** mL
